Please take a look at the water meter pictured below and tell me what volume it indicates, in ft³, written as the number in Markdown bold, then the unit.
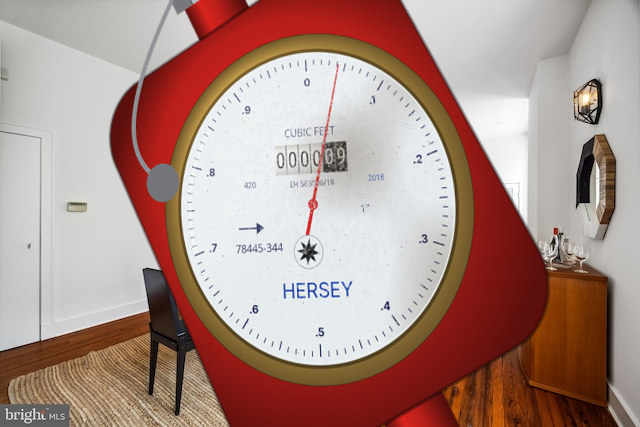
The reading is **9.04** ft³
